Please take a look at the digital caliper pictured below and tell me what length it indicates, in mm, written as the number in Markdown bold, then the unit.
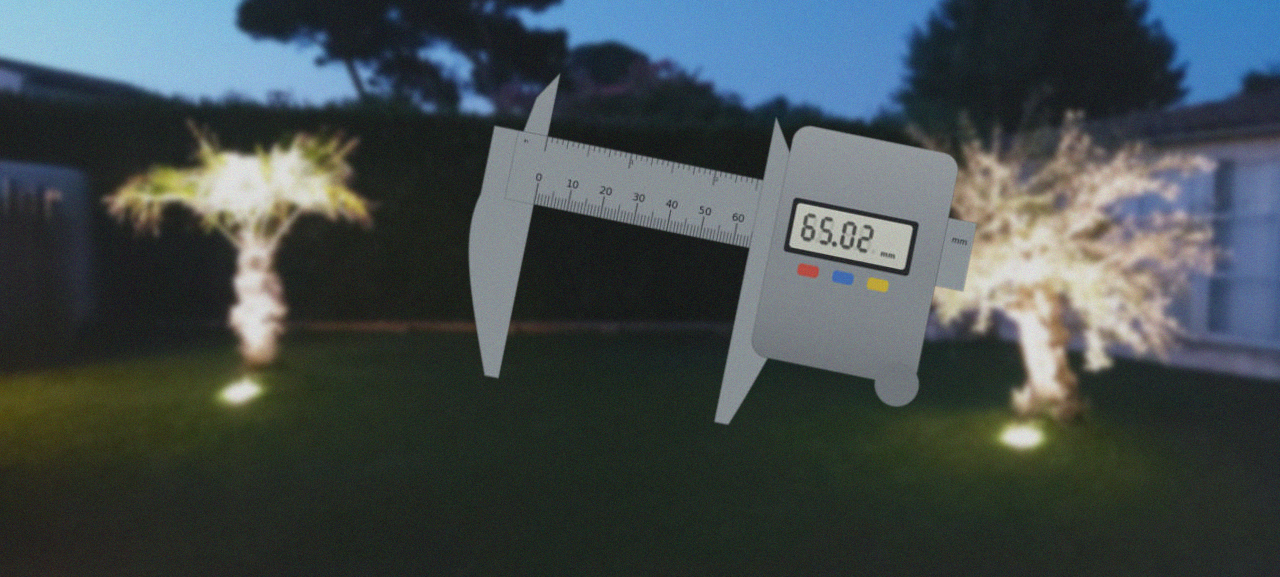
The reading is **65.02** mm
